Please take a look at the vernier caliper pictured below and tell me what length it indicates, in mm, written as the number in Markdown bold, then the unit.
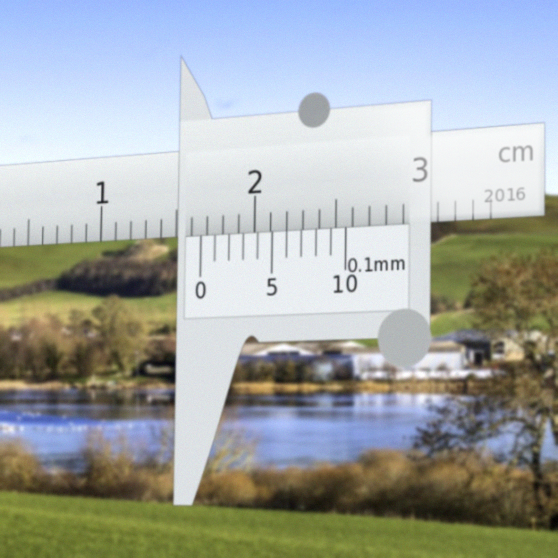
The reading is **16.6** mm
